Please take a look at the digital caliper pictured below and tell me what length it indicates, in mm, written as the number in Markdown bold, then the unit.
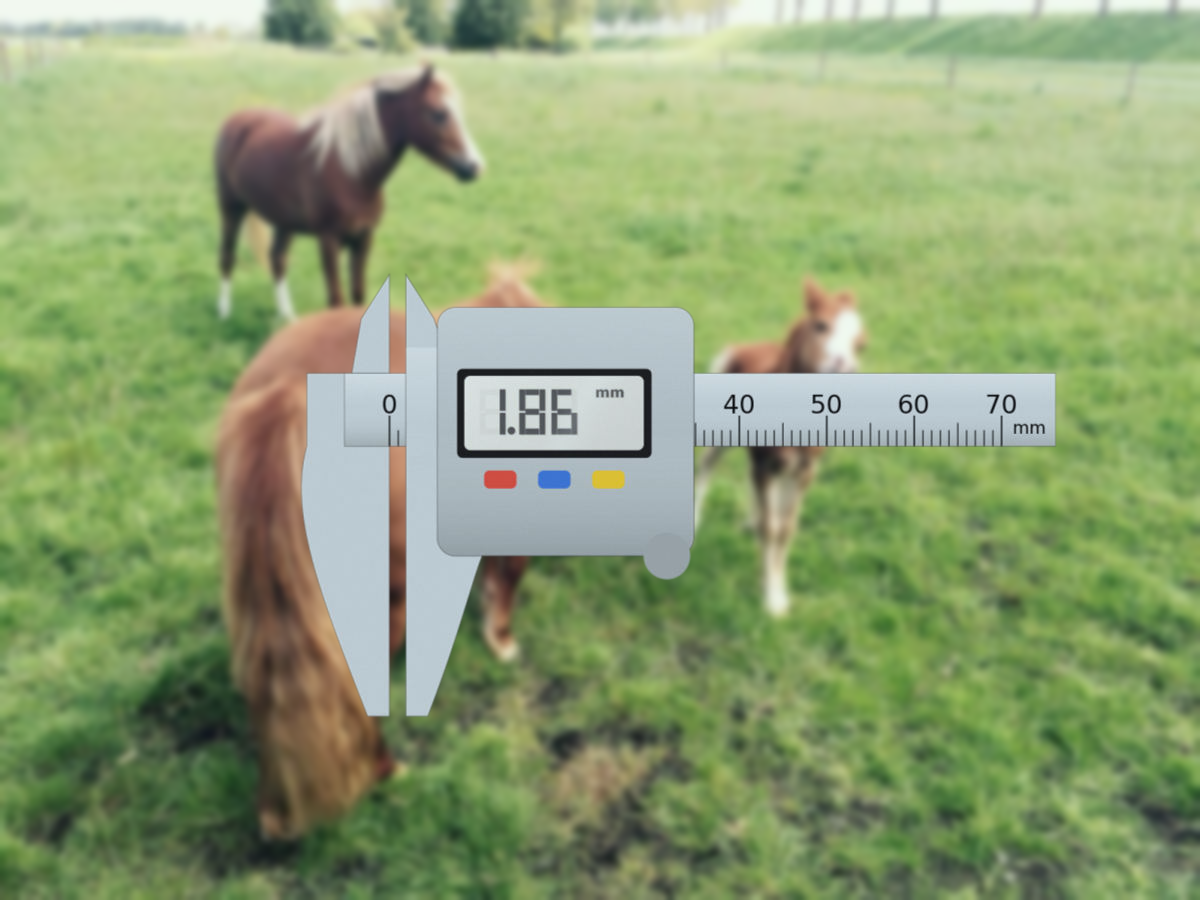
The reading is **1.86** mm
